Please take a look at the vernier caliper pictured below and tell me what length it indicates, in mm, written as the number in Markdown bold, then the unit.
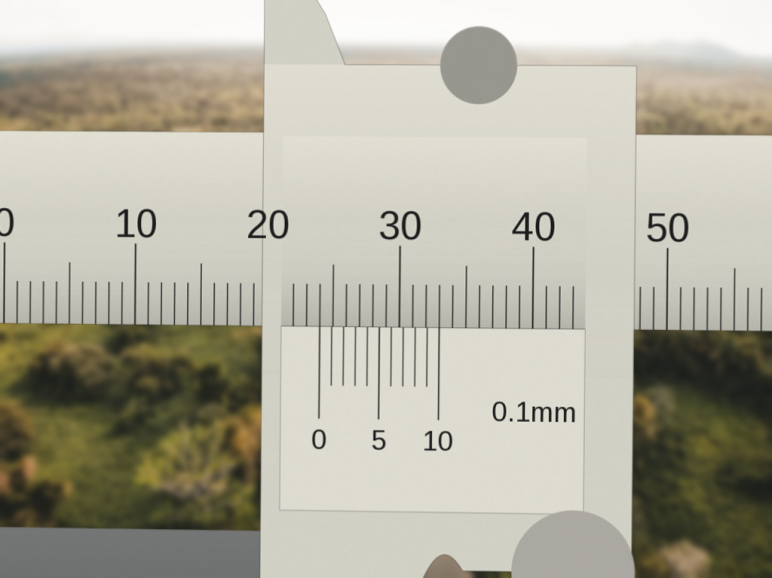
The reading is **24.0** mm
